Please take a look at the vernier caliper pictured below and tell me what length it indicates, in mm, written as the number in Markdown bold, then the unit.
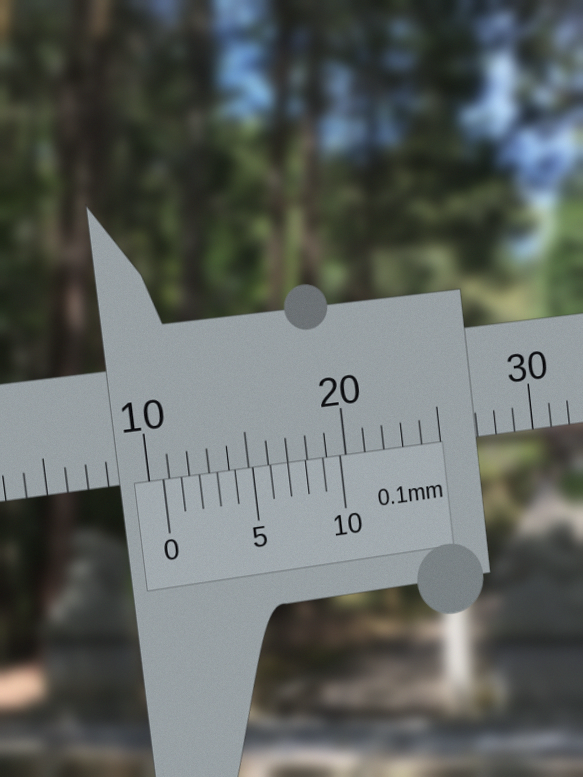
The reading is **10.7** mm
